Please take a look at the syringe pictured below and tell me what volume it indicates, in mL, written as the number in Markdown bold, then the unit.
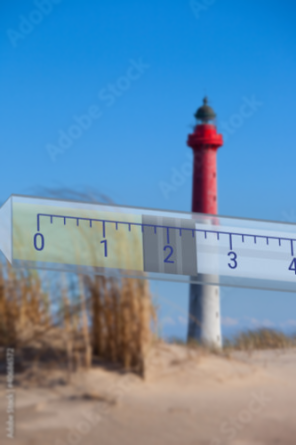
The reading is **1.6** mL
